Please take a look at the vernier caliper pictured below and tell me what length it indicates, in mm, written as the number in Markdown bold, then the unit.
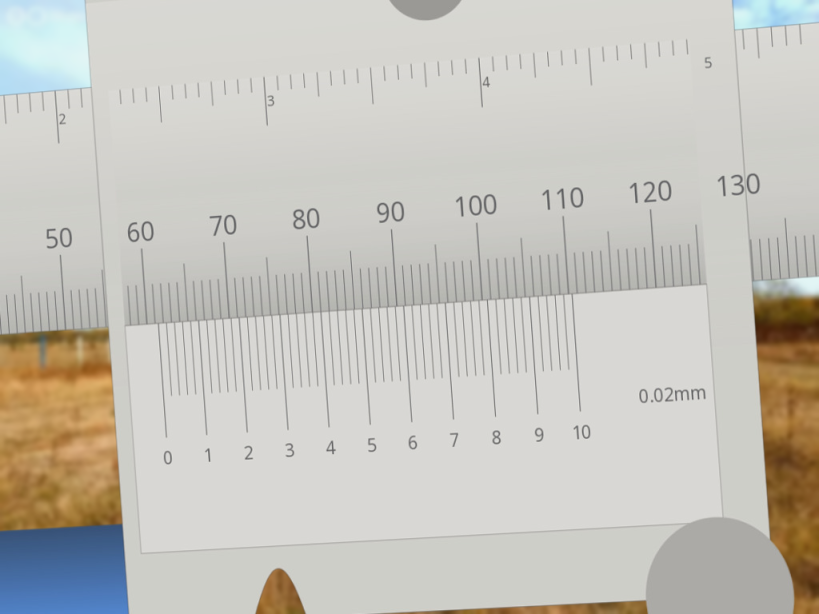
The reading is **61.4** mm
